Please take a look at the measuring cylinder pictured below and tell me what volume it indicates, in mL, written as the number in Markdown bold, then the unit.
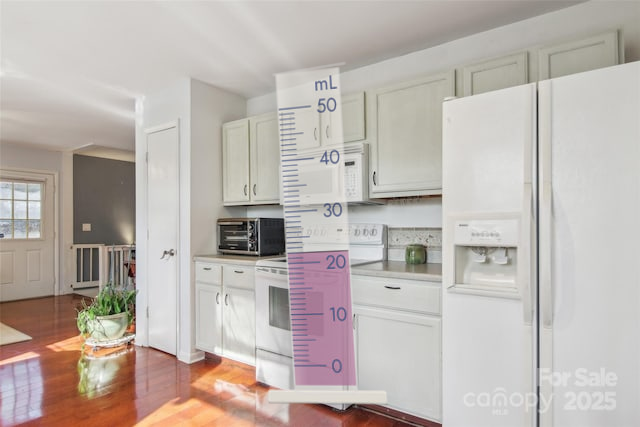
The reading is **22** mL
